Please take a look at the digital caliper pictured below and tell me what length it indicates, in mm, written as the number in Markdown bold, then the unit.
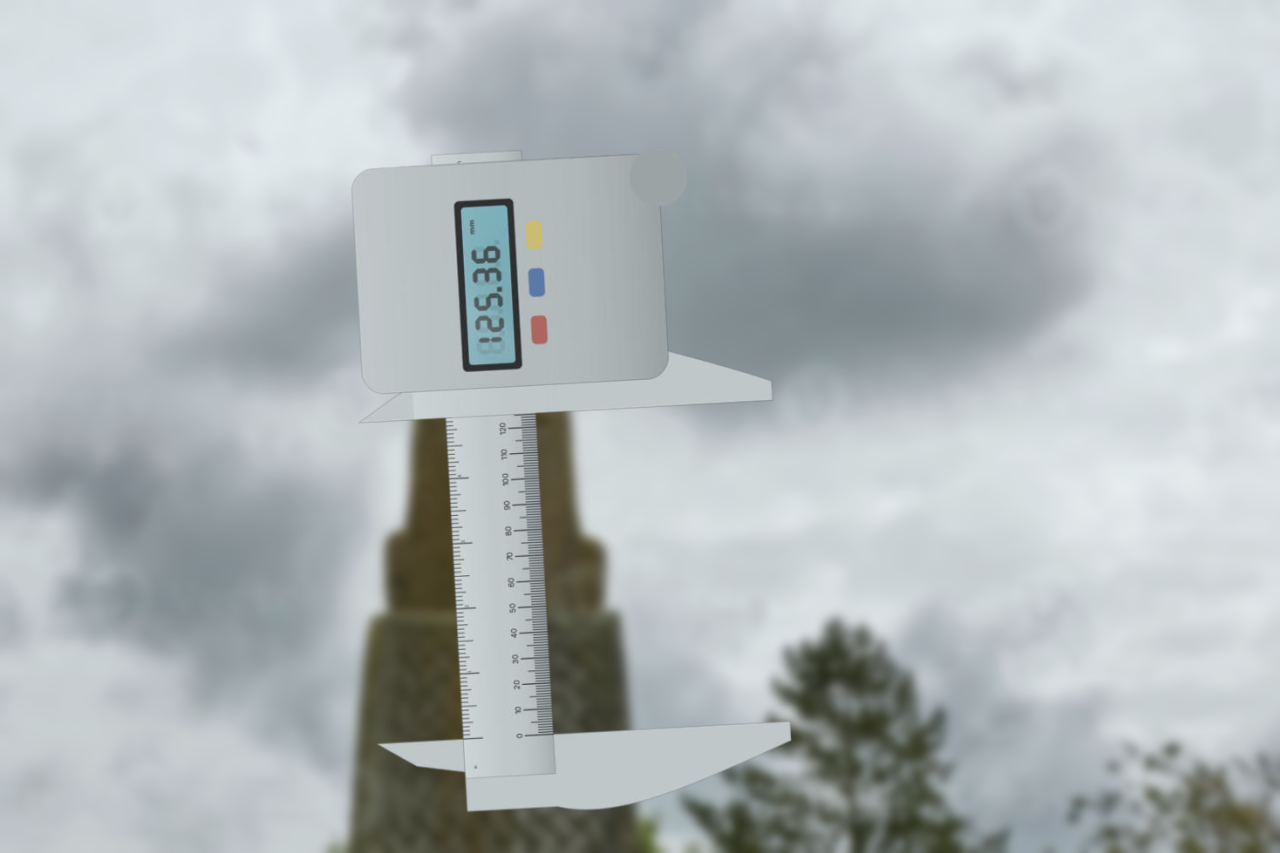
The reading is **125.36** mm
